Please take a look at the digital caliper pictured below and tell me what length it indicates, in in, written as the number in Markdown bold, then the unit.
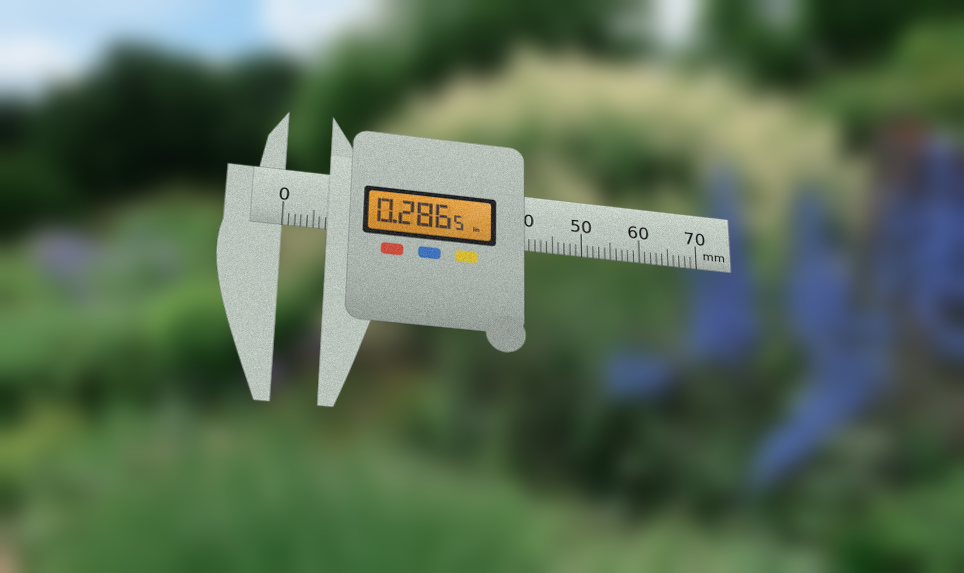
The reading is **0.2865** in
